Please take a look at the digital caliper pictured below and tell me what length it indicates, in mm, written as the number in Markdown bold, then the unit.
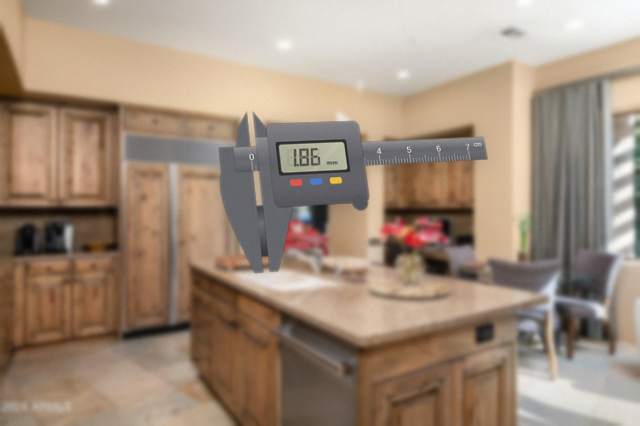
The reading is **1.86** mm
